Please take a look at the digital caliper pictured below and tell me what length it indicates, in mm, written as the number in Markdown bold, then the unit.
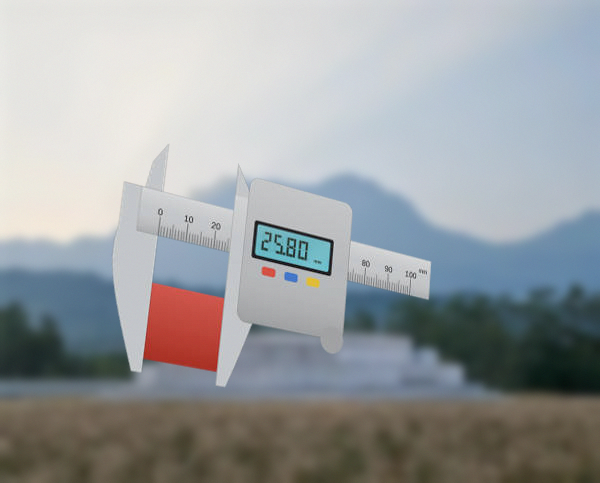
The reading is **25.80** mm
